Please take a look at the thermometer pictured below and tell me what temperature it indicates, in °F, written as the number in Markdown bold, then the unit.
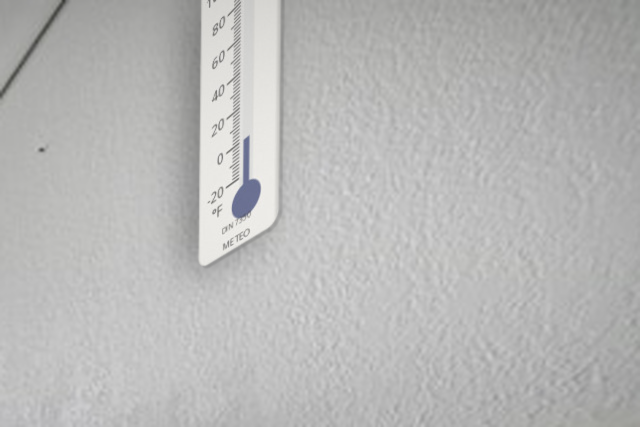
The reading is **0** °F
